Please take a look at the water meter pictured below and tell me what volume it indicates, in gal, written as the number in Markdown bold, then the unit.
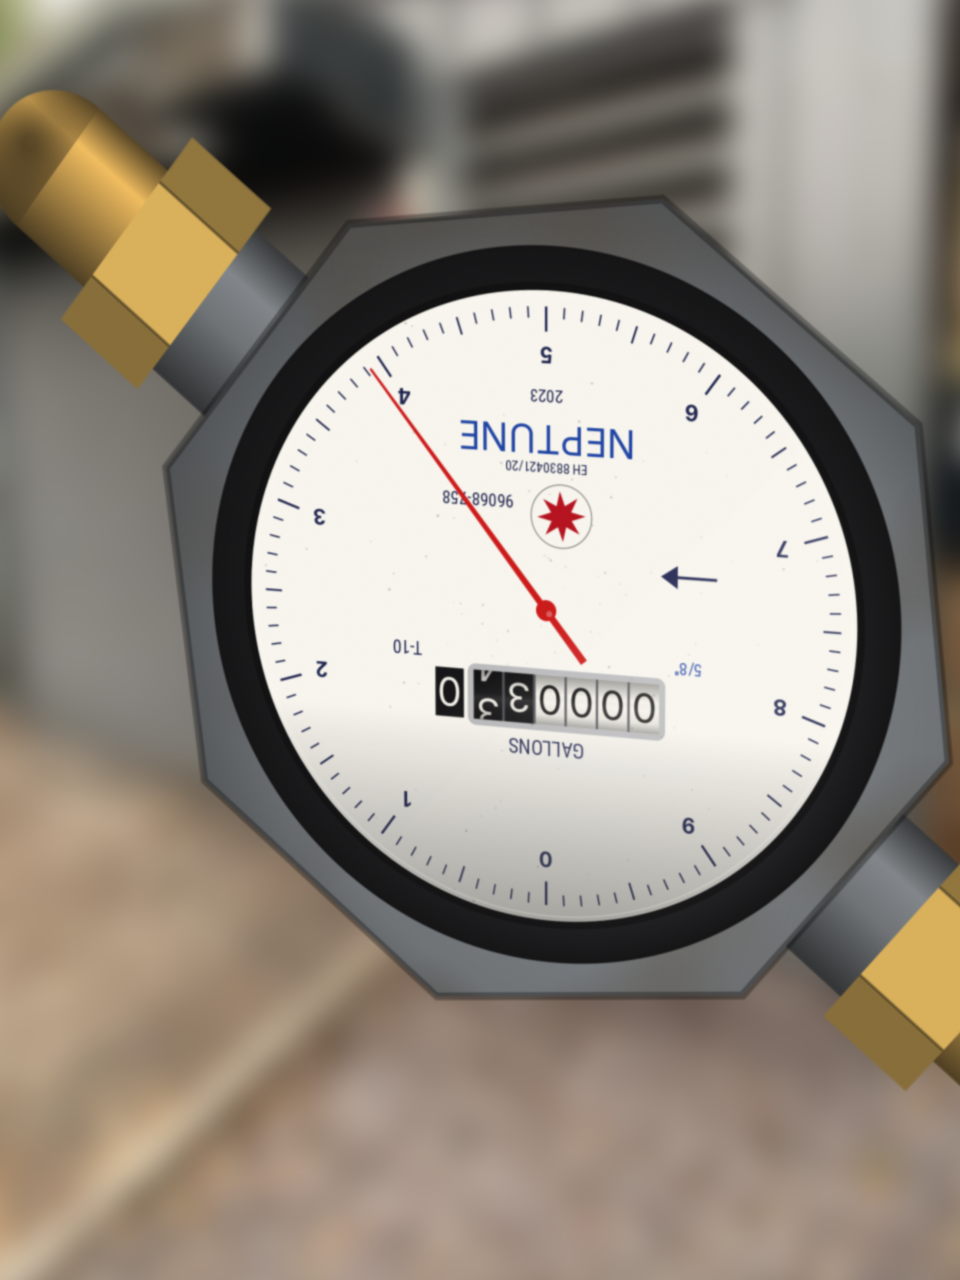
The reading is **333.9** gal
